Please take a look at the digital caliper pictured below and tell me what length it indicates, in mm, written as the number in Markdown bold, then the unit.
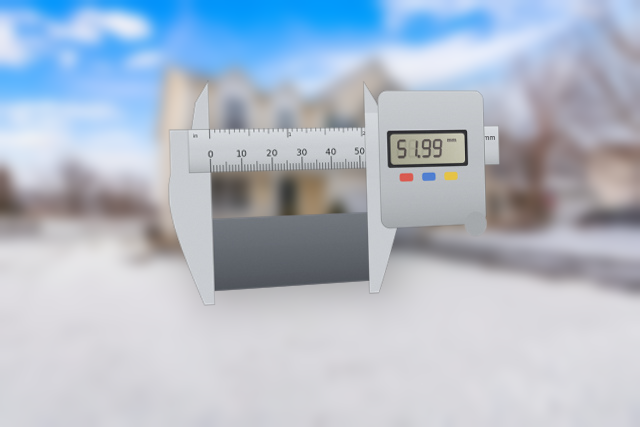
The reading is **51.99** mm
